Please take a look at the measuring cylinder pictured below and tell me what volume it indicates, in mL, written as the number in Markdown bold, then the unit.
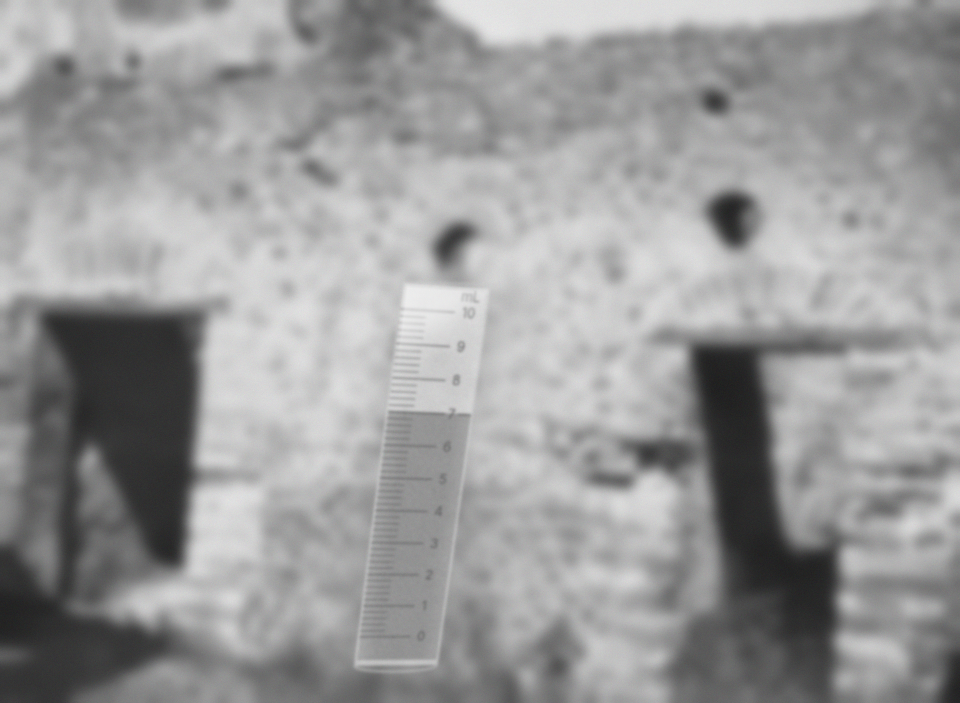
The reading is **7** mL
